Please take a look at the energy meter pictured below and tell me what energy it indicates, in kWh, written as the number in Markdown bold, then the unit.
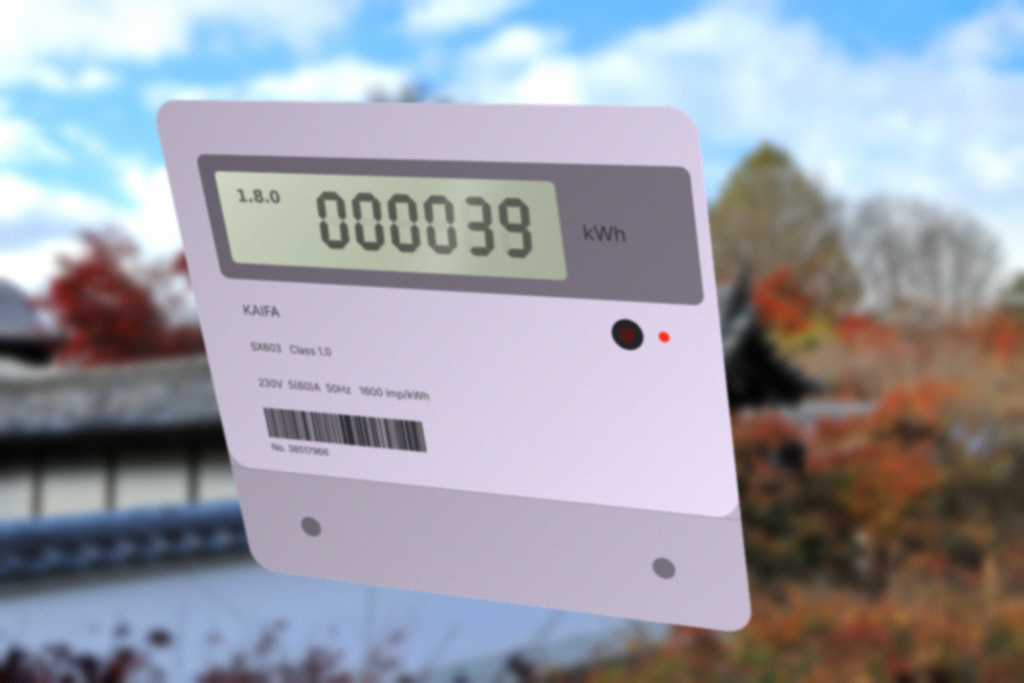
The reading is **39** kWh
